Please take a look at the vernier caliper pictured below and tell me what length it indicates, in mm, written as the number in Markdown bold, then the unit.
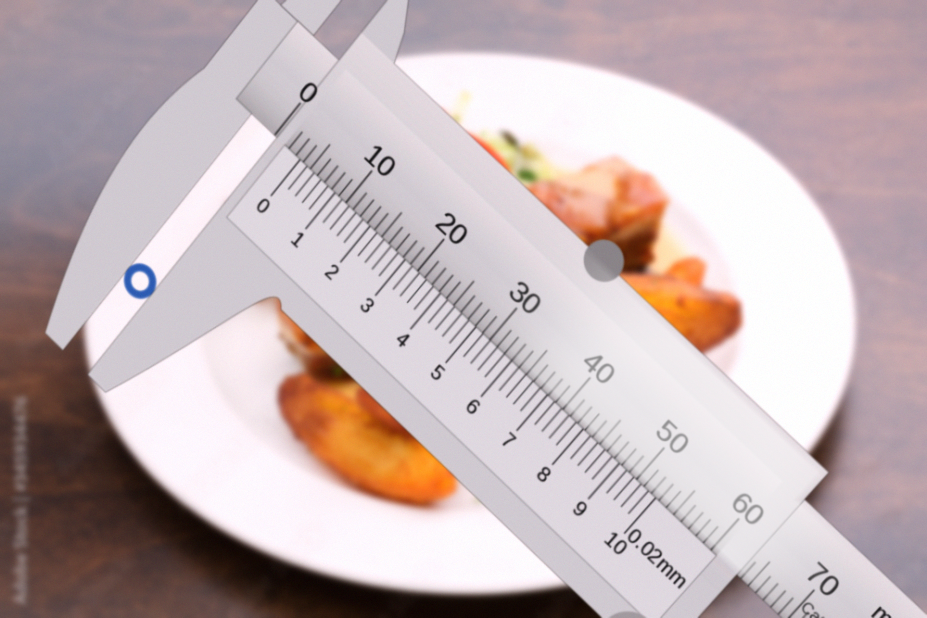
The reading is **3.6** mm
